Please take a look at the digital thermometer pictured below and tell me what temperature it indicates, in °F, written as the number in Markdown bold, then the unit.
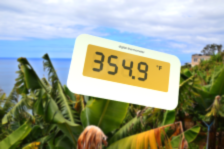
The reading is **354.9** °F
